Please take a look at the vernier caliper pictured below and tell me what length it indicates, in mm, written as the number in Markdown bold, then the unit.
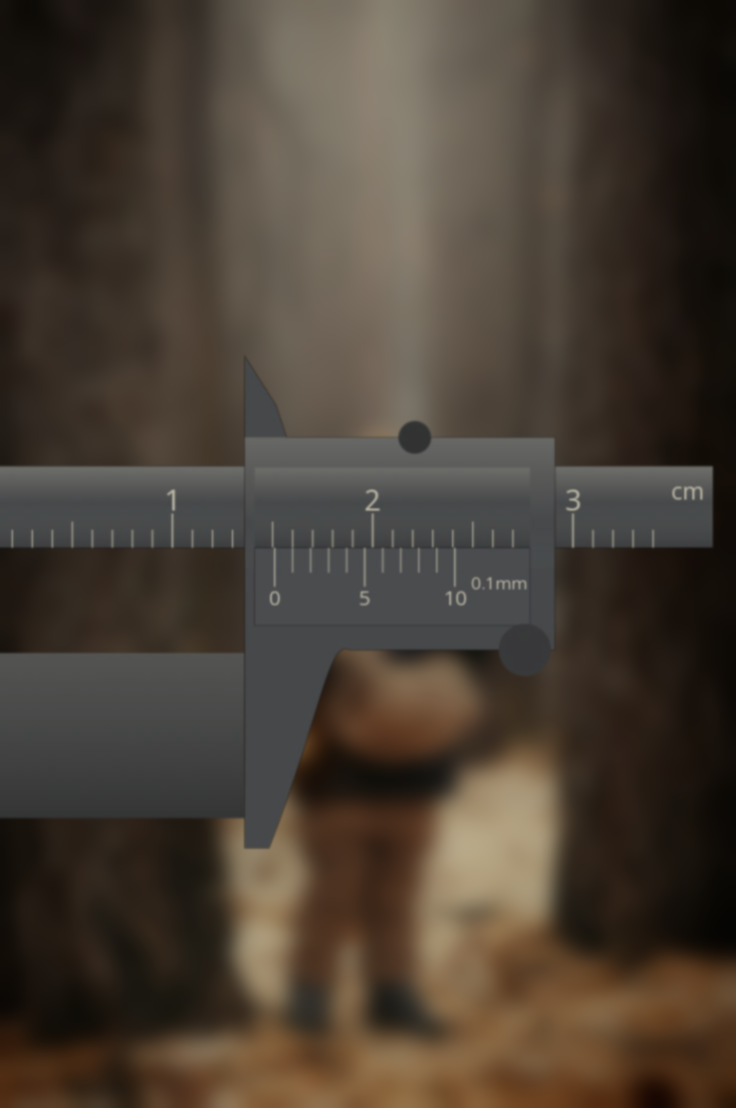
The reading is **15.1** mm
